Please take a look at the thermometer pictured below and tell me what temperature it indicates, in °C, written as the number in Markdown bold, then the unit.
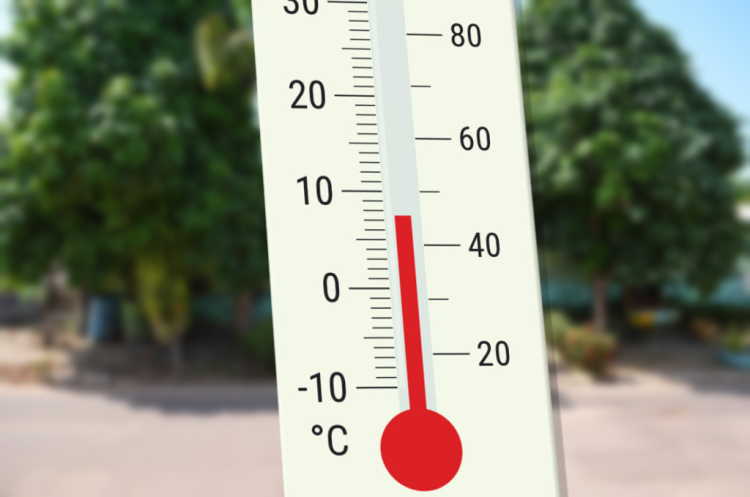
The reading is **7.5** °C
